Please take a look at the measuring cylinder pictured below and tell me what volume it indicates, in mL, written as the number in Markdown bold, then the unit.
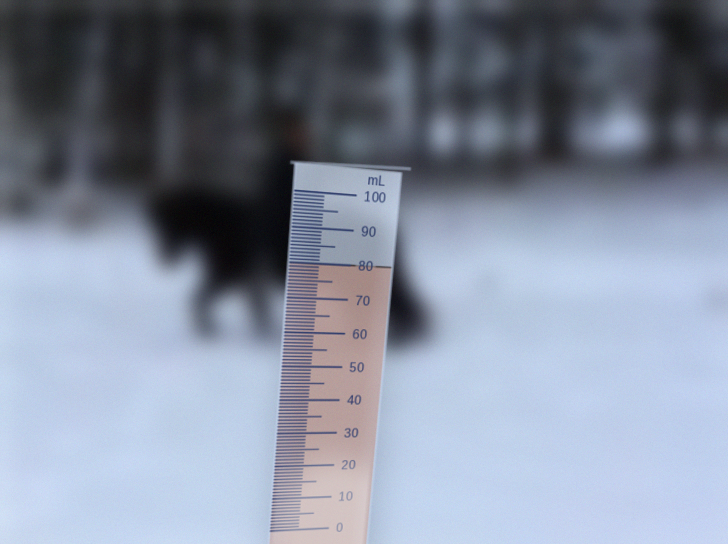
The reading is **80** mL
